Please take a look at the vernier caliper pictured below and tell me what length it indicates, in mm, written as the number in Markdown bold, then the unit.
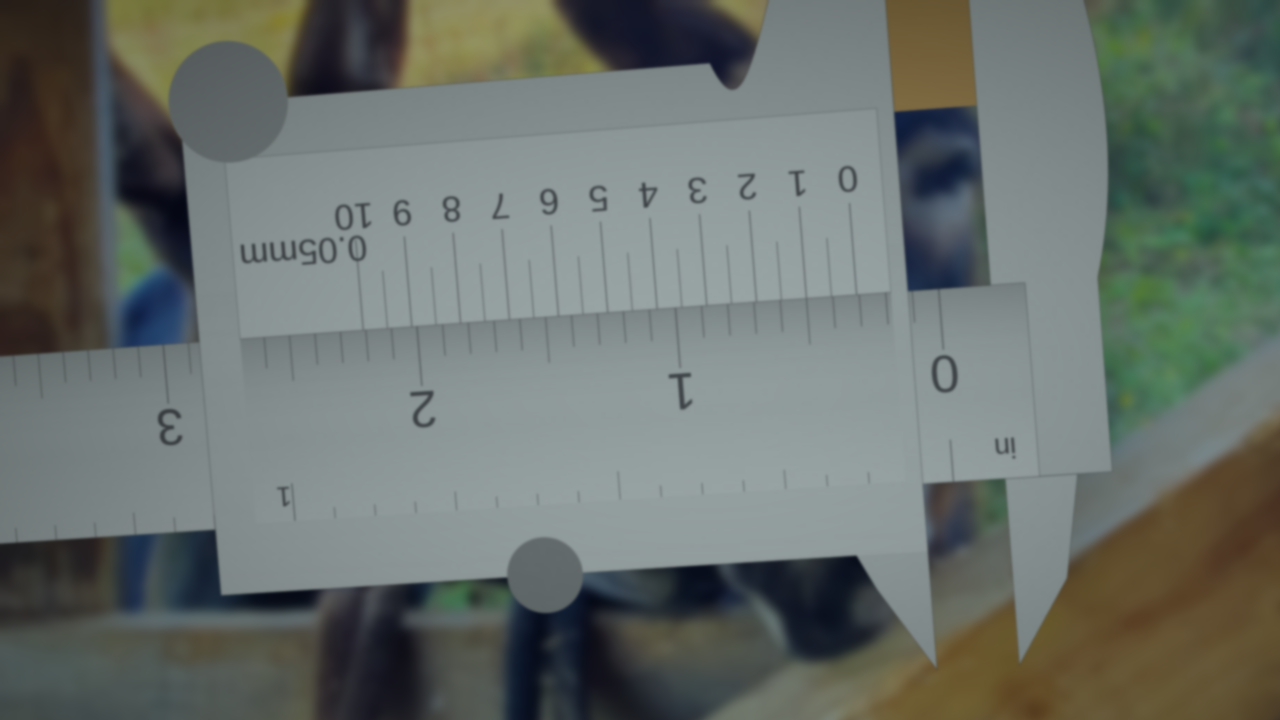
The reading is **3.1** mm
